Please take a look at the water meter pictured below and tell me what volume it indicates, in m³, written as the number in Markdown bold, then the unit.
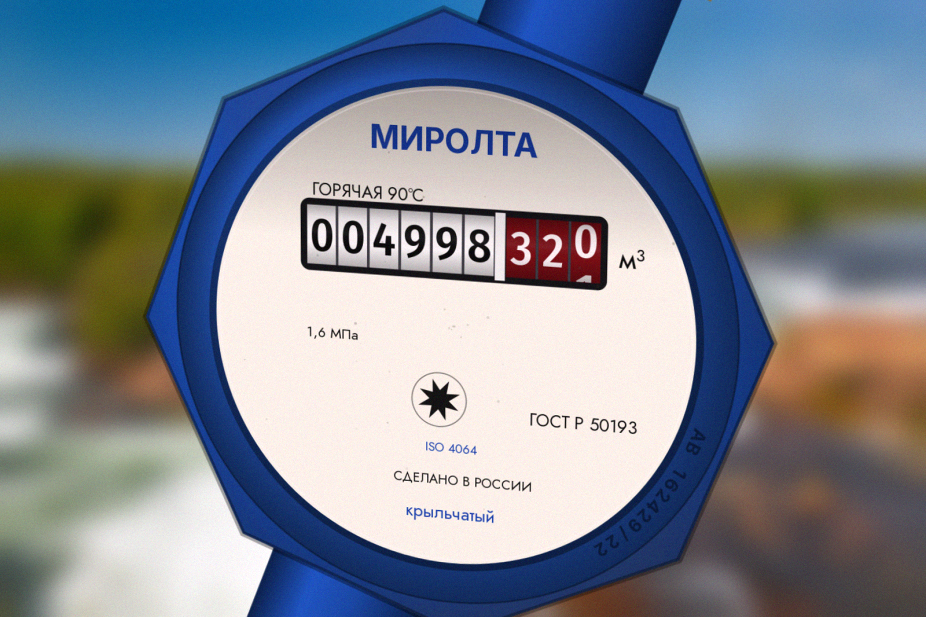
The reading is **4998.320** m³
